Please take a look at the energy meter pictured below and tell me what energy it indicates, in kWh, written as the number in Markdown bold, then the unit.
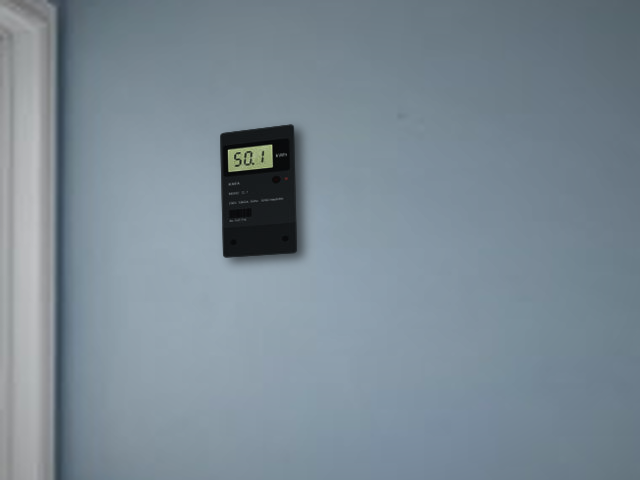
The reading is **50.1** kWh
